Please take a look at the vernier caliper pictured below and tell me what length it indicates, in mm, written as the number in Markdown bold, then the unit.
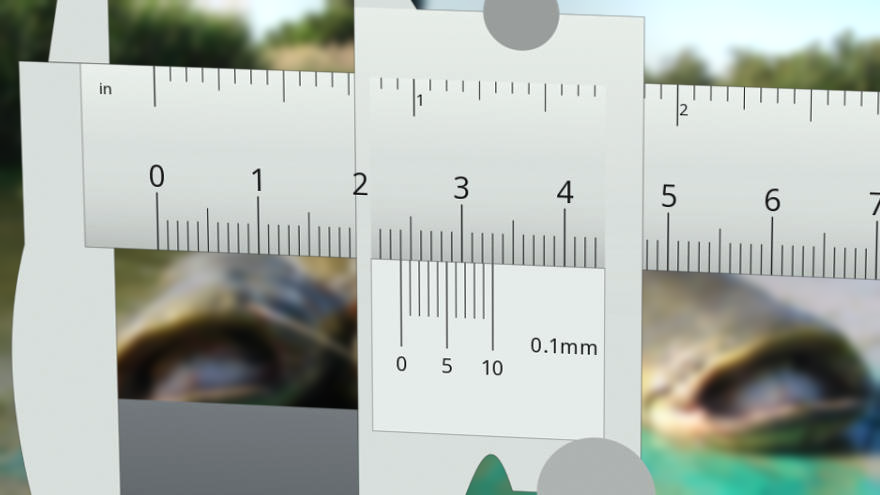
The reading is **24.0** mm
